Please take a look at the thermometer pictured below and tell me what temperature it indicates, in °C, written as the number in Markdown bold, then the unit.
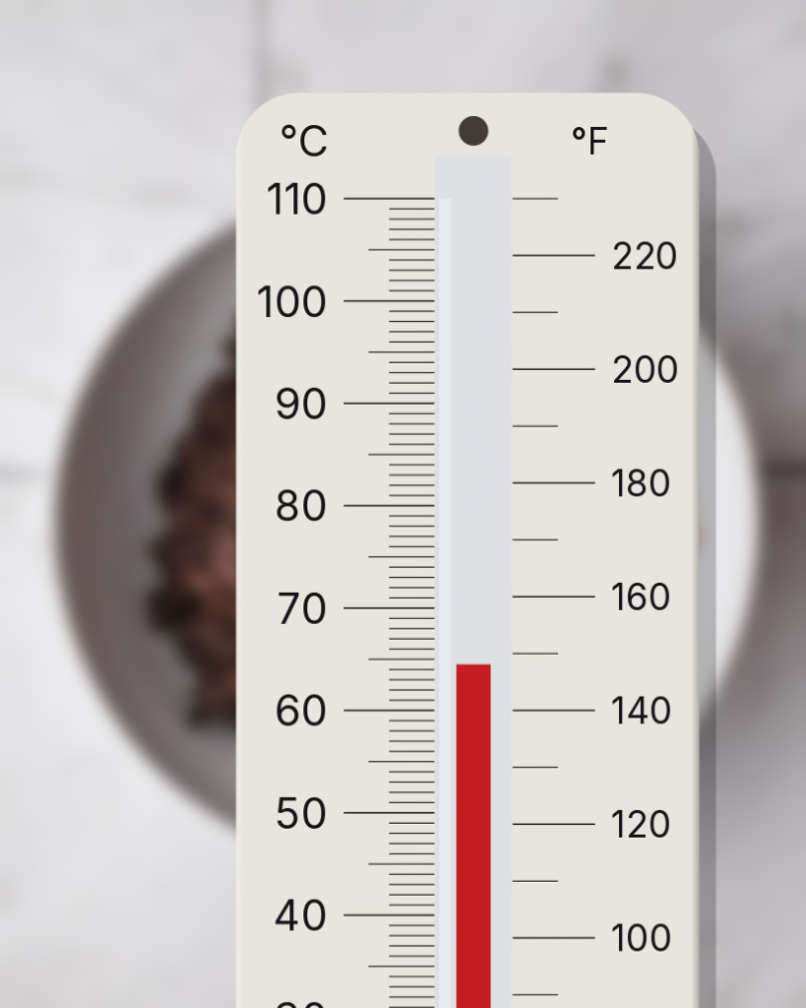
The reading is **64.5** °C
